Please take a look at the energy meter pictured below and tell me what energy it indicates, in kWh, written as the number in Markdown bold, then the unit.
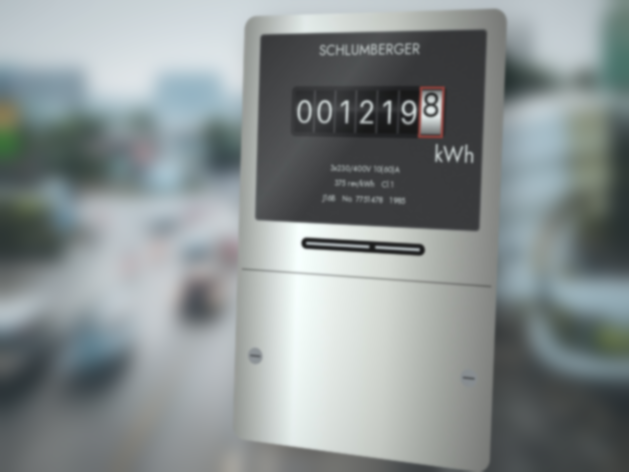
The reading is **1219.8** kWh
